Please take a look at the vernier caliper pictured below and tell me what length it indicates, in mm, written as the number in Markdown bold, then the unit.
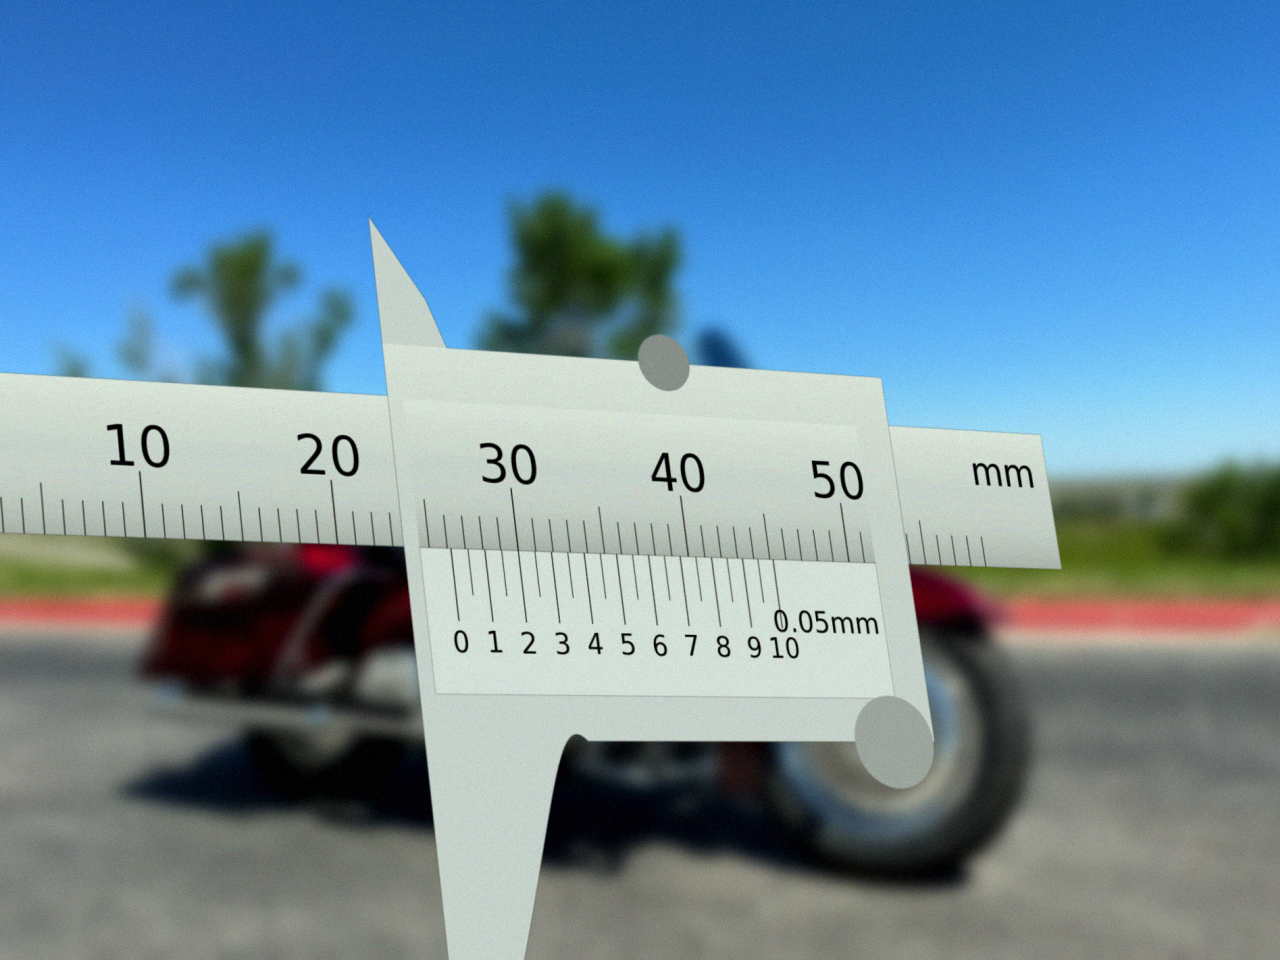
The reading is **26.2** mm
